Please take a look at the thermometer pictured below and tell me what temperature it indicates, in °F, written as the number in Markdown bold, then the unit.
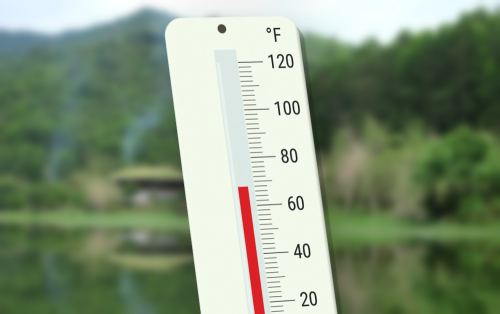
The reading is **68** °F
